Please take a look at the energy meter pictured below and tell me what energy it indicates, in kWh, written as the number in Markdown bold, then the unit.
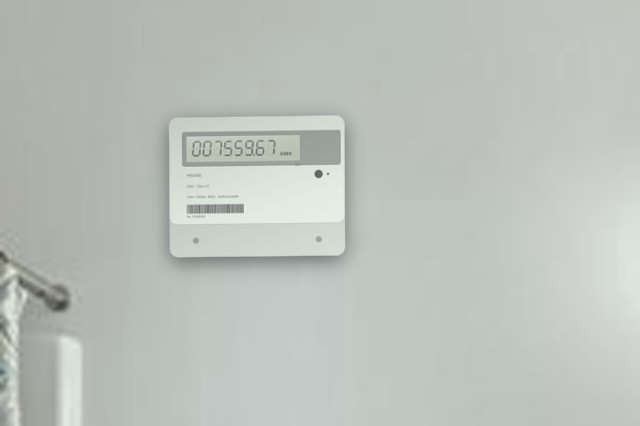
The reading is **7559.67** kWh
